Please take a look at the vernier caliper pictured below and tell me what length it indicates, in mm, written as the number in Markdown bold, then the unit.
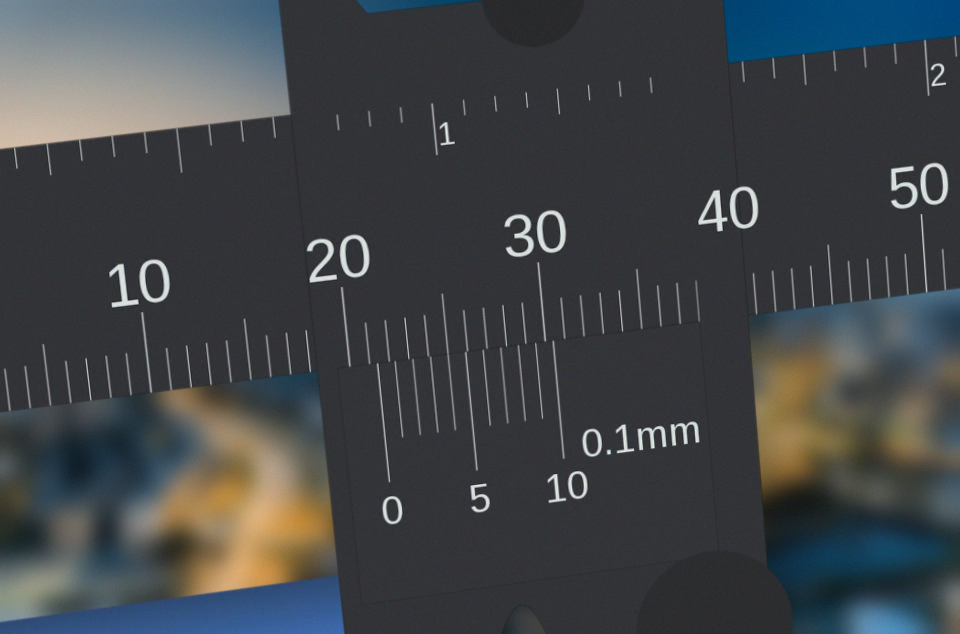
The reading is **21.4** mm
